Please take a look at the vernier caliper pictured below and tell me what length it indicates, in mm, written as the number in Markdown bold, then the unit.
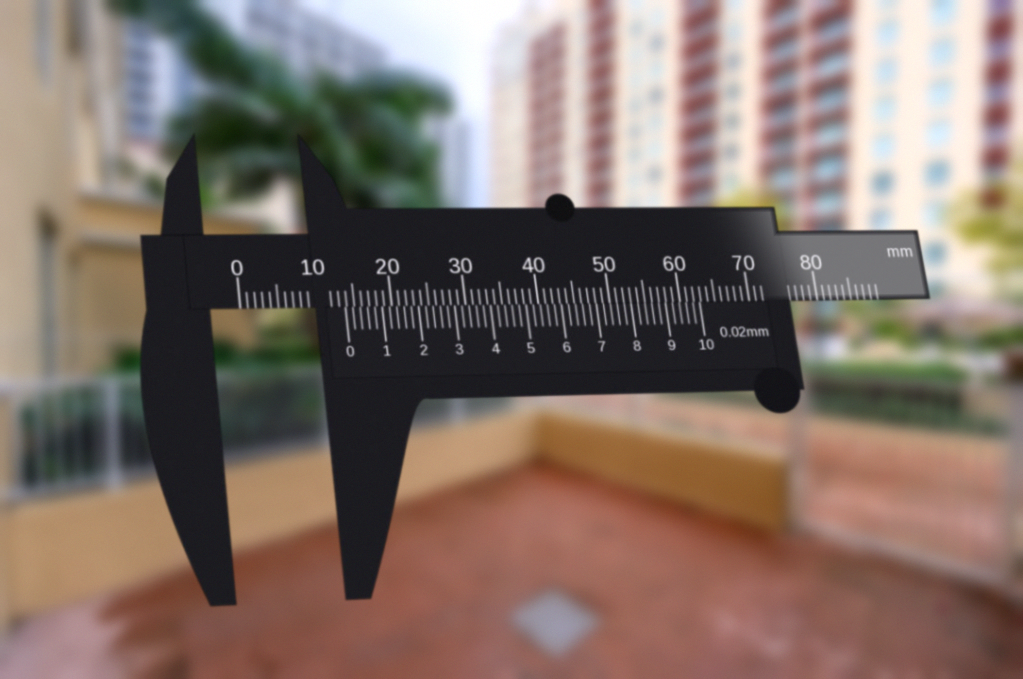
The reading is **13.8** mm
